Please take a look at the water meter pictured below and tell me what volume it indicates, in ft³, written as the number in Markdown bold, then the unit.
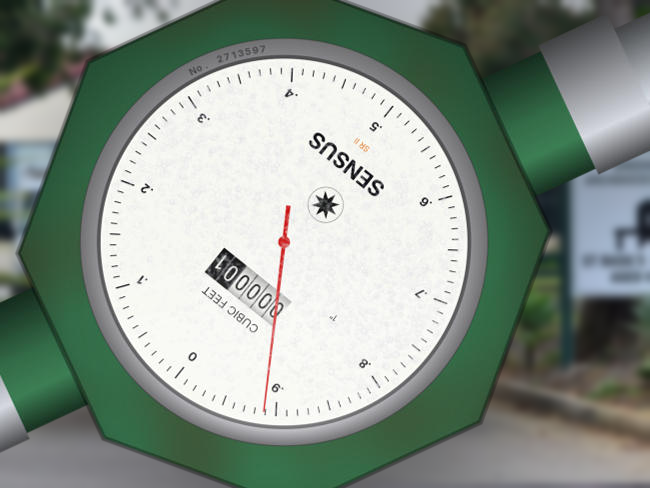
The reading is **0.91** ft³
